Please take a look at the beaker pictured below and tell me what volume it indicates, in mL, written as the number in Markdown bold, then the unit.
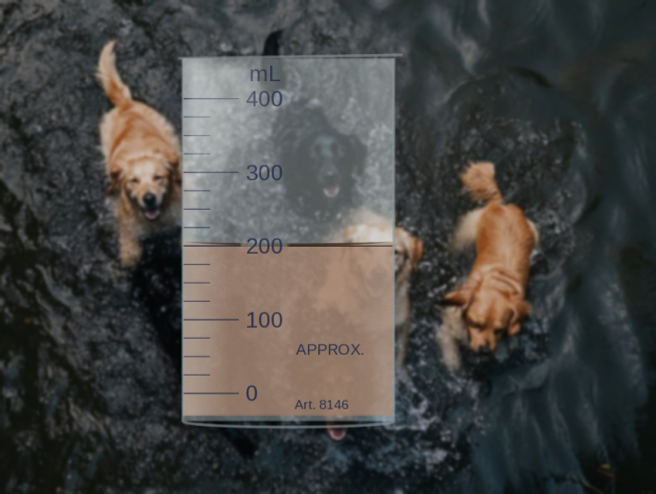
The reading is **200** mL
